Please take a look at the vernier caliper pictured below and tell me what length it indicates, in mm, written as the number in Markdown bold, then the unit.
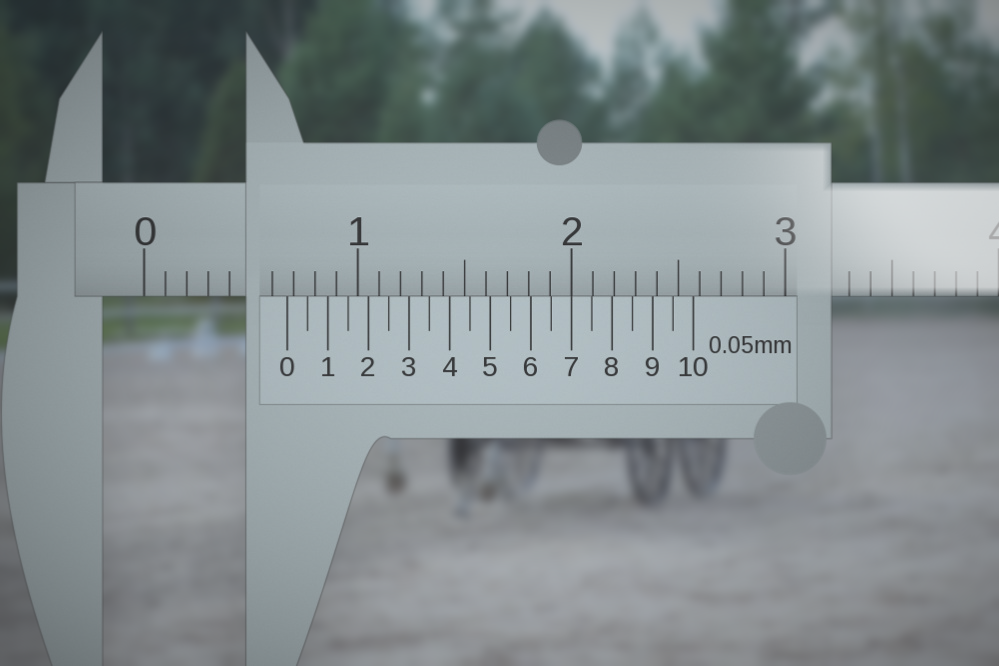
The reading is **6.7** mm
